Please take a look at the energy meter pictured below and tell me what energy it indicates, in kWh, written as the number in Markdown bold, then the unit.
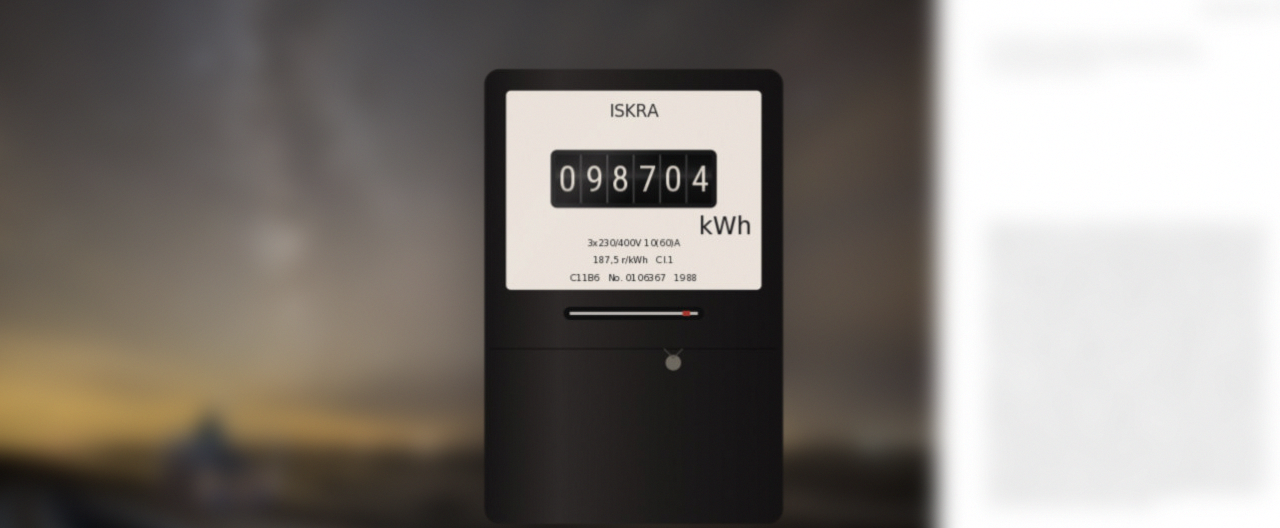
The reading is **98704** kWh
